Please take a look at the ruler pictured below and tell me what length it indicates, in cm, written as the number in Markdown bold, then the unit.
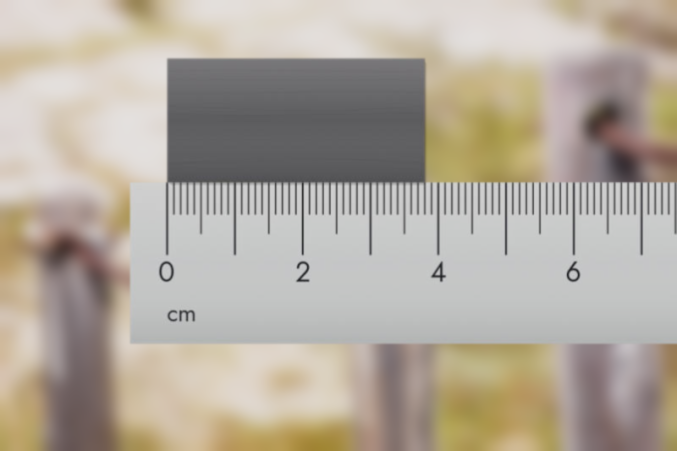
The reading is **3.8** cm
